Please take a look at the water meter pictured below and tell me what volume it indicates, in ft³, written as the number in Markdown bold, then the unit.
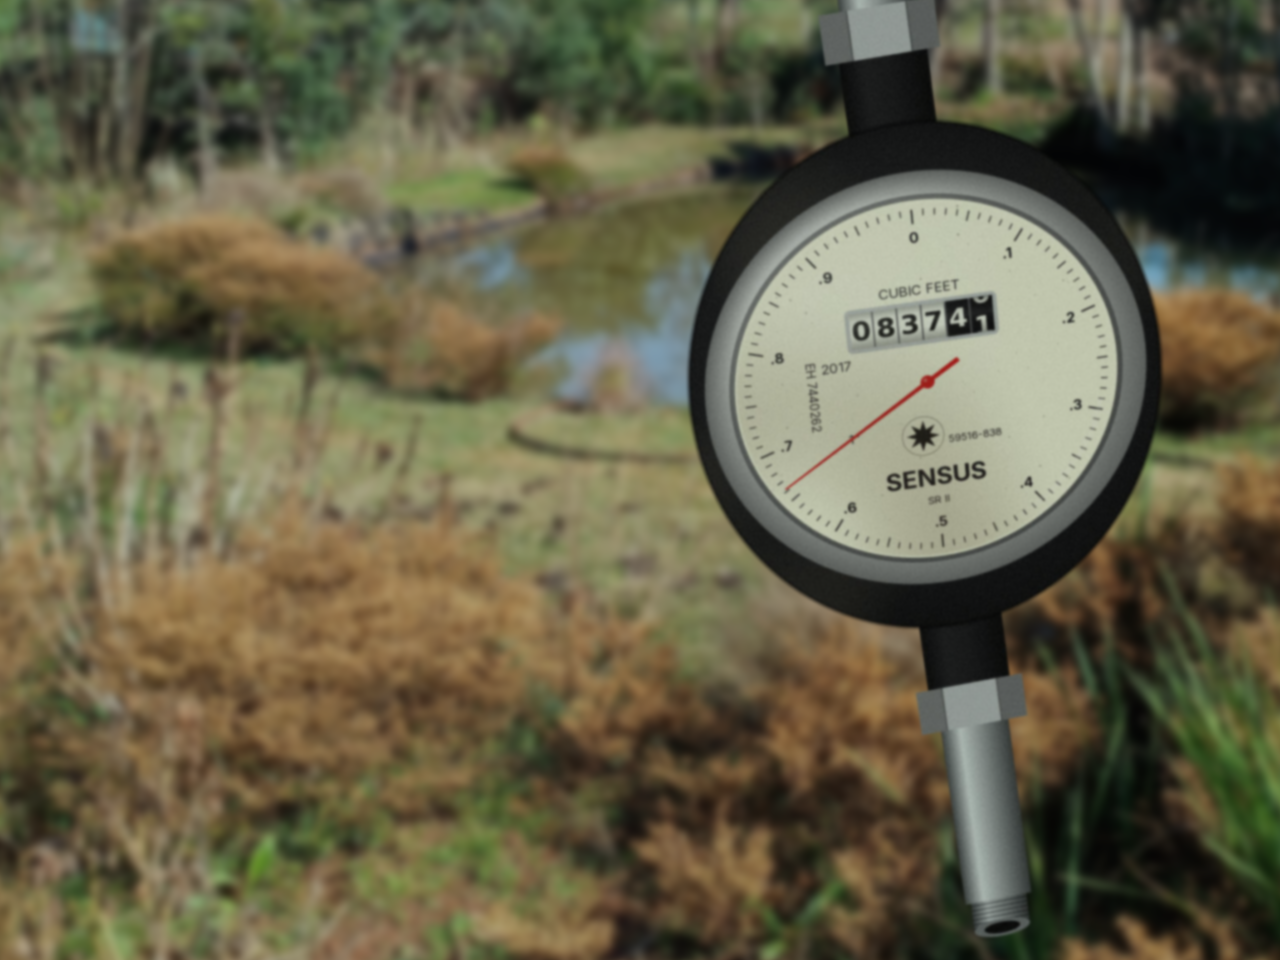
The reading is **83740.66** ft³
